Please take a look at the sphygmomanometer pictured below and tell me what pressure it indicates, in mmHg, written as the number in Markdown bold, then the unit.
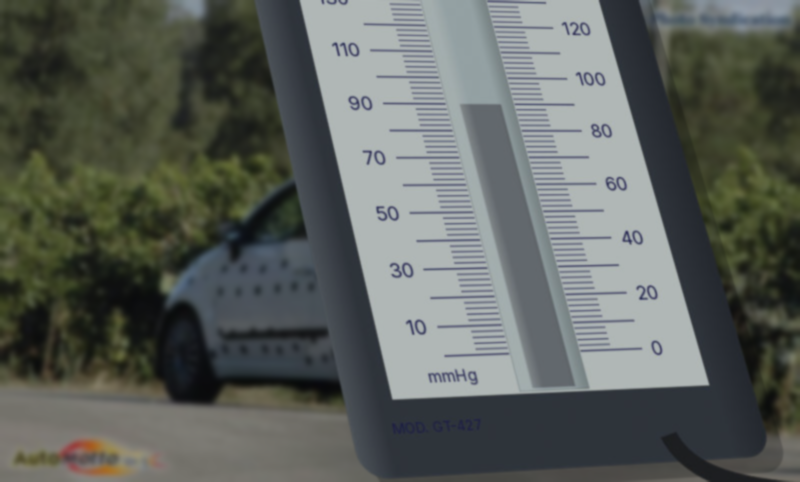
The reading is **90** mmHg
